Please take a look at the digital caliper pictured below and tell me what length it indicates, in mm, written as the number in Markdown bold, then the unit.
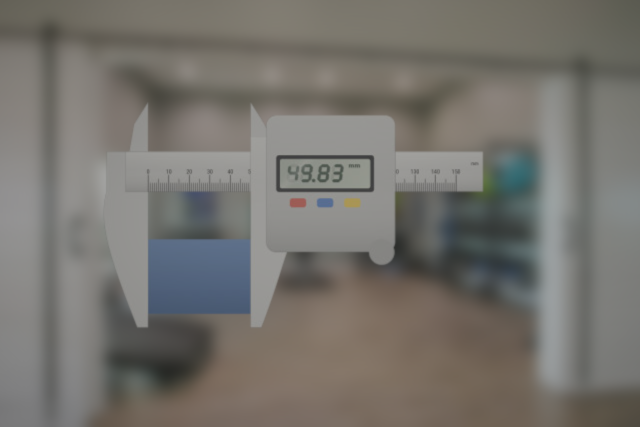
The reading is **49.83** mm
